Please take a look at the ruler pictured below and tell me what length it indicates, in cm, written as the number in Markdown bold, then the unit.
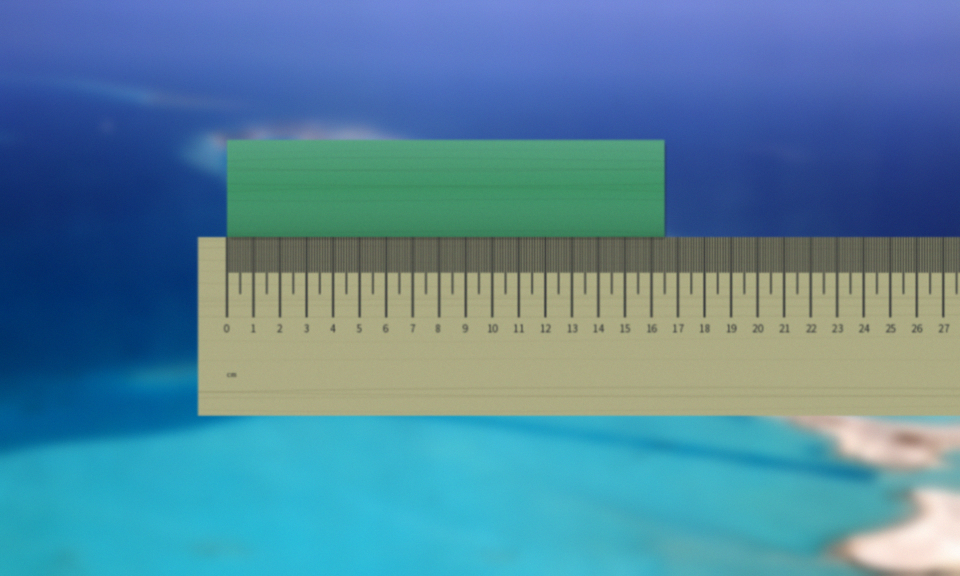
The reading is **16.5** cm
